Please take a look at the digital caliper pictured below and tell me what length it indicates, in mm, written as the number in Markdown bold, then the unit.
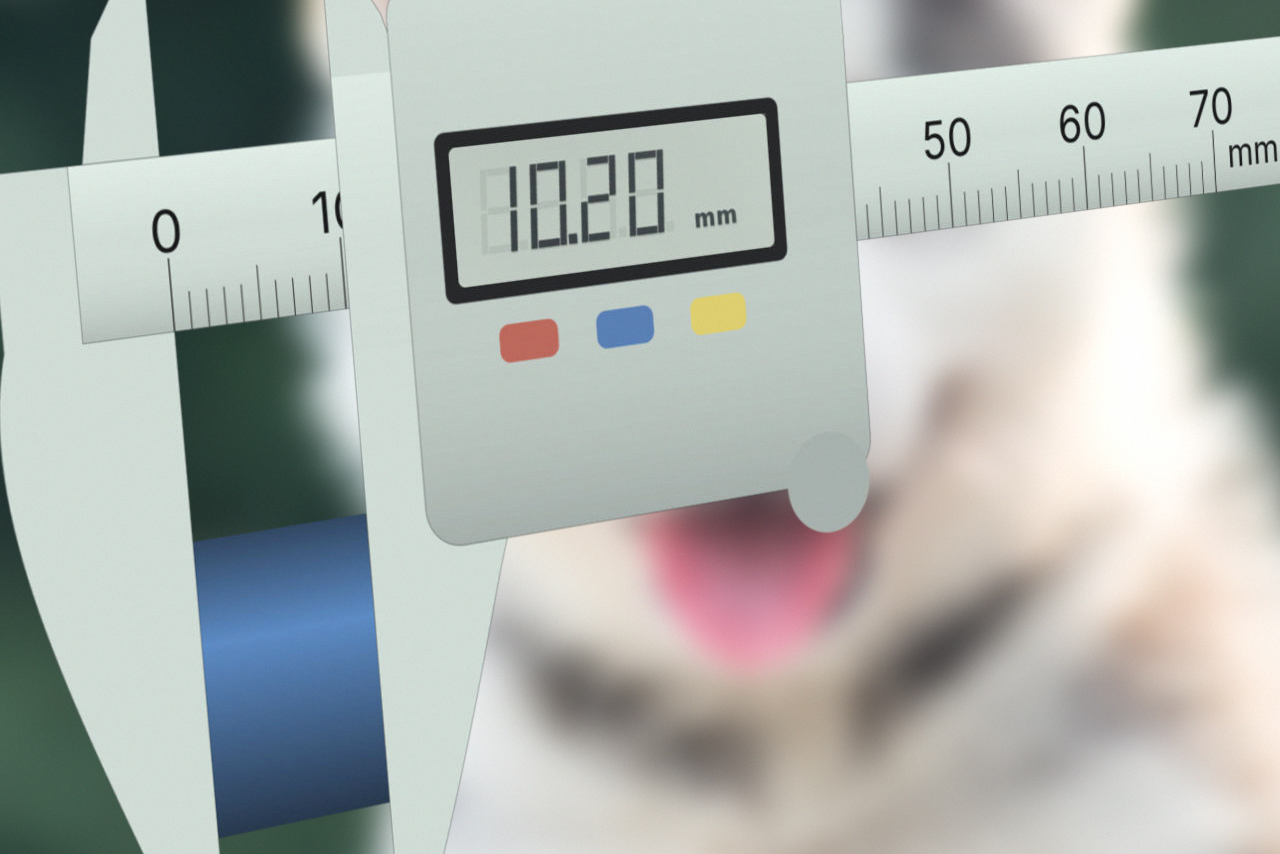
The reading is **10.20** mm
